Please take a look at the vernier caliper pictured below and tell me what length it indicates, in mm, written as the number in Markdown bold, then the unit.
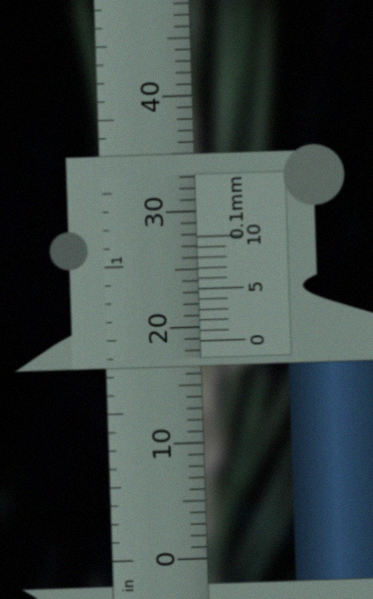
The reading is **18.8** mm
